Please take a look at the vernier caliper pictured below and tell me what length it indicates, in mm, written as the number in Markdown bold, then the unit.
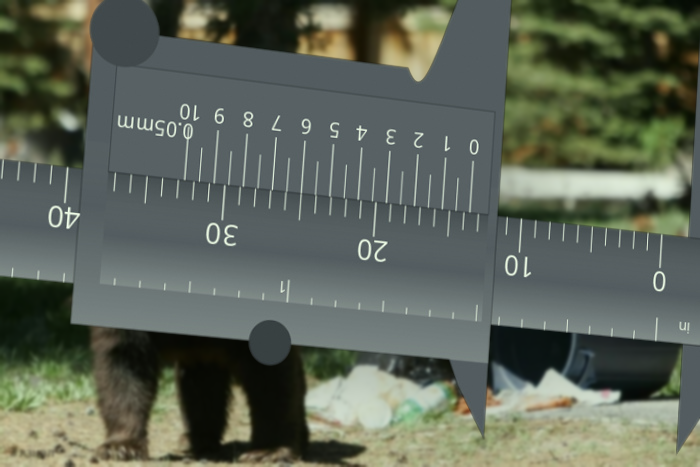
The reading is **13.6** mm
